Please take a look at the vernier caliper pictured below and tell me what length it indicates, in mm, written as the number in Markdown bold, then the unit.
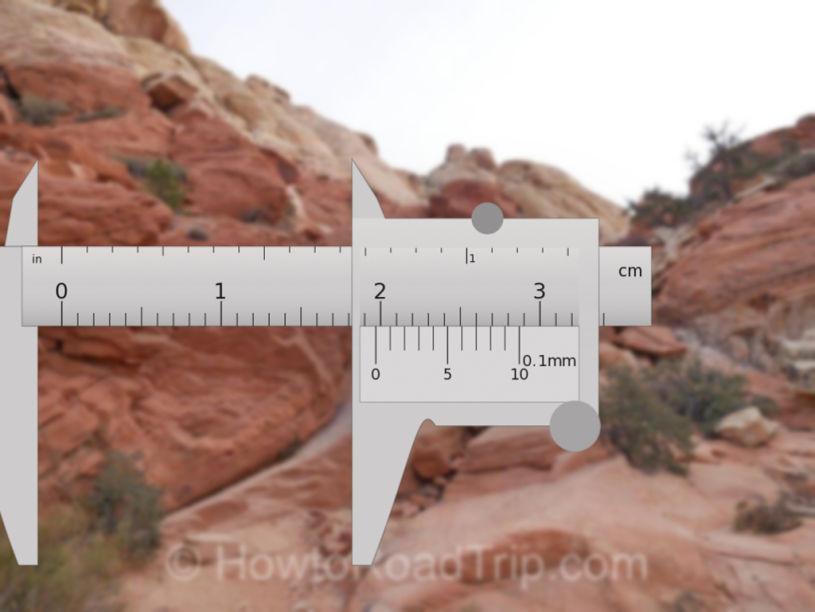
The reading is **19.7** mm
